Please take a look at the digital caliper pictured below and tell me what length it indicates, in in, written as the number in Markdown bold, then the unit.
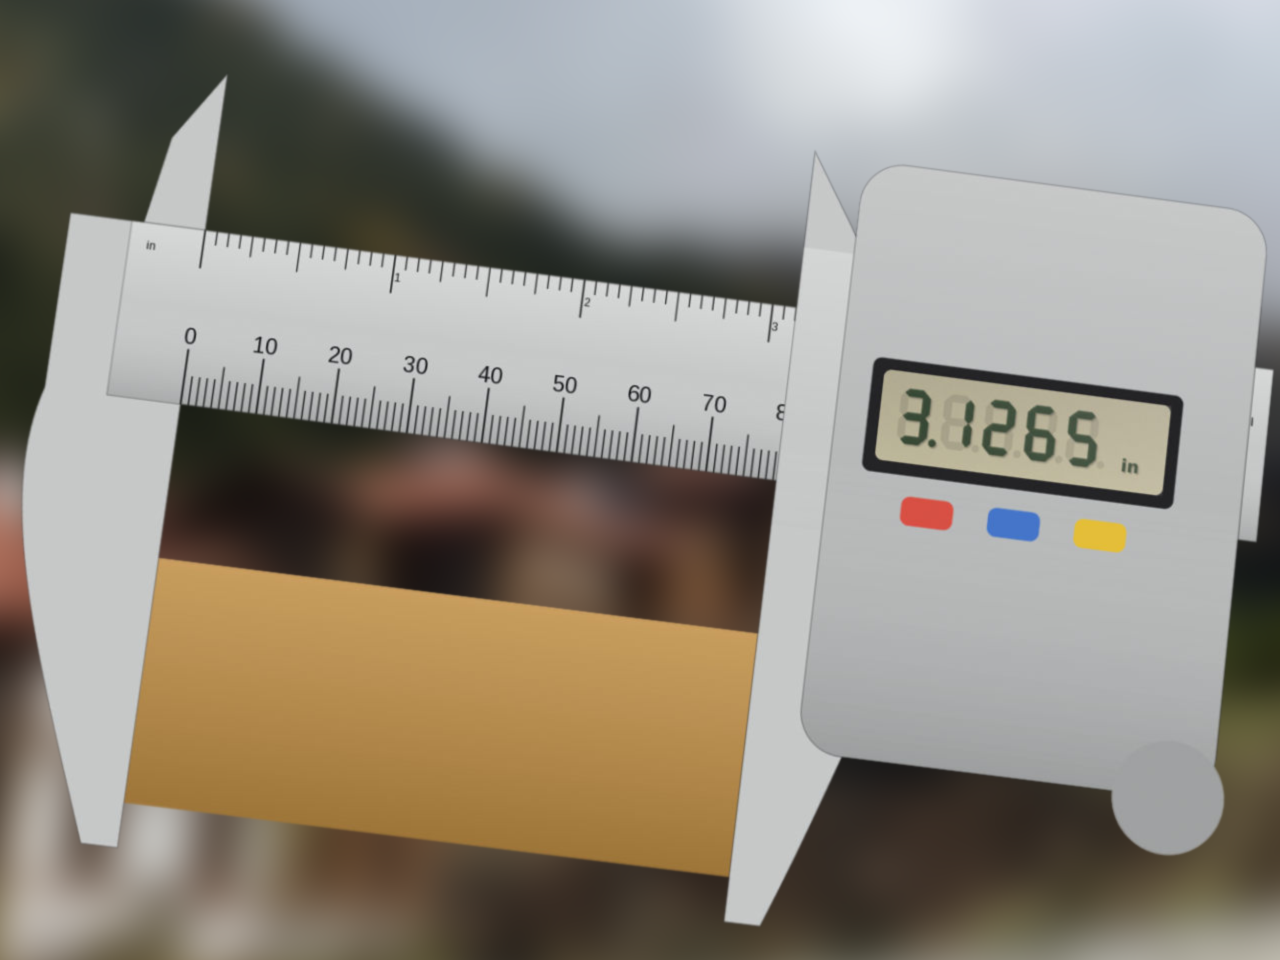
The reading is **3.1265** in
